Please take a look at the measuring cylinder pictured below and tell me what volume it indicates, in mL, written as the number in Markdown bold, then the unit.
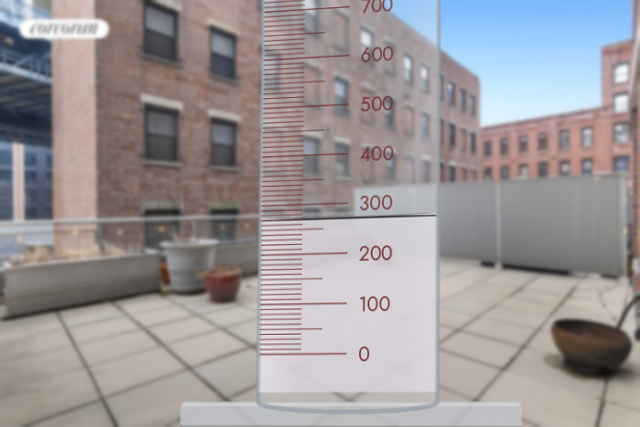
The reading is **270** mL
